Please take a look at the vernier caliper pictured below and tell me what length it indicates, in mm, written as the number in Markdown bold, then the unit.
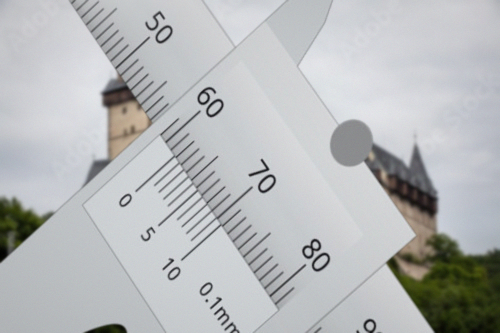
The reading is **61.8** mm
